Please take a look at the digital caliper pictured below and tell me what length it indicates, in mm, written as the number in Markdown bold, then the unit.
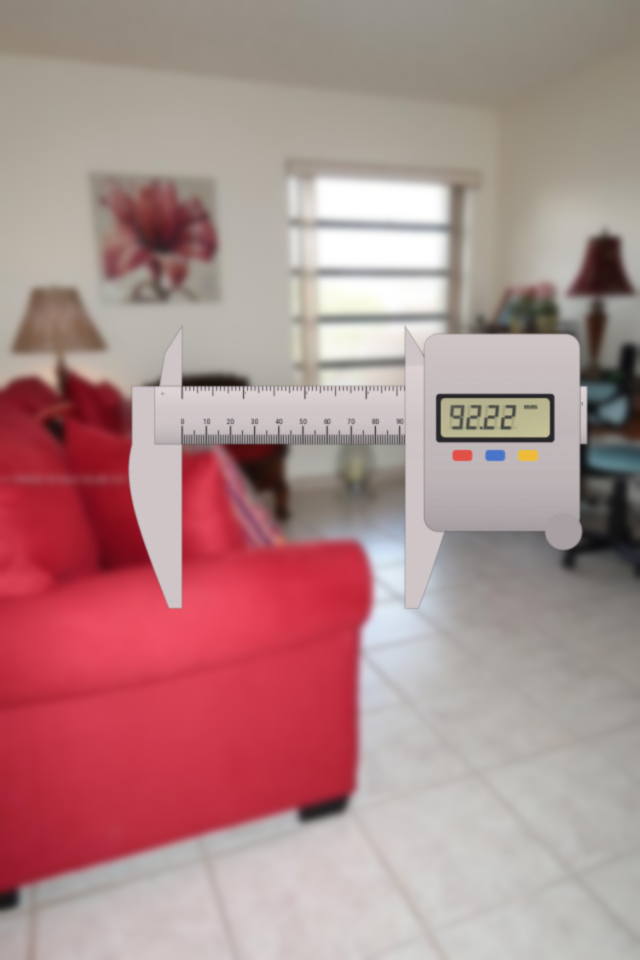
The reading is **92.22** mm
